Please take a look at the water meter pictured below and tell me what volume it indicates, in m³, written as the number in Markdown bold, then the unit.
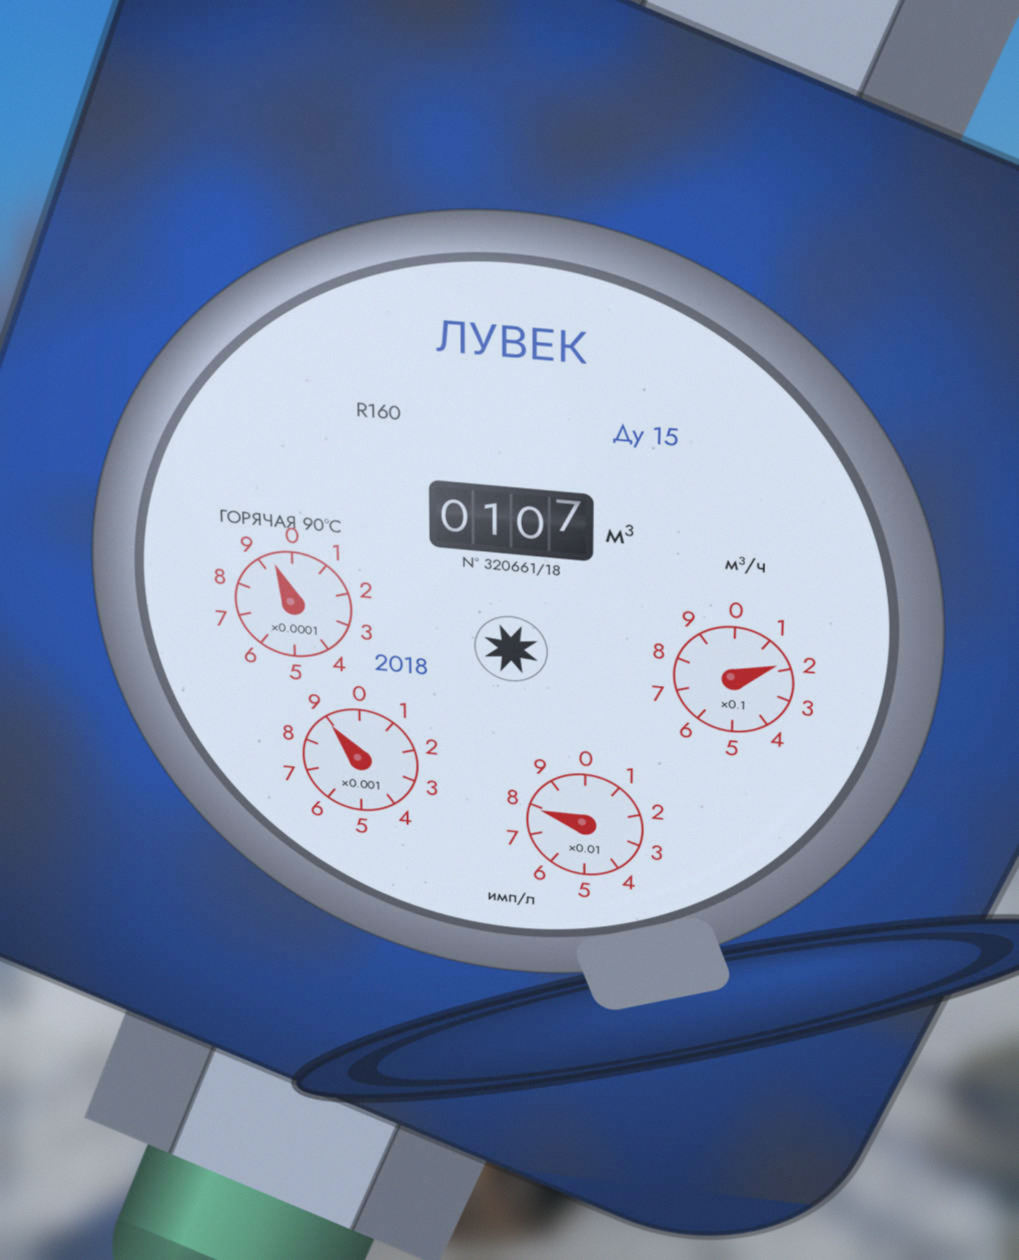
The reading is **107.1789** m³
